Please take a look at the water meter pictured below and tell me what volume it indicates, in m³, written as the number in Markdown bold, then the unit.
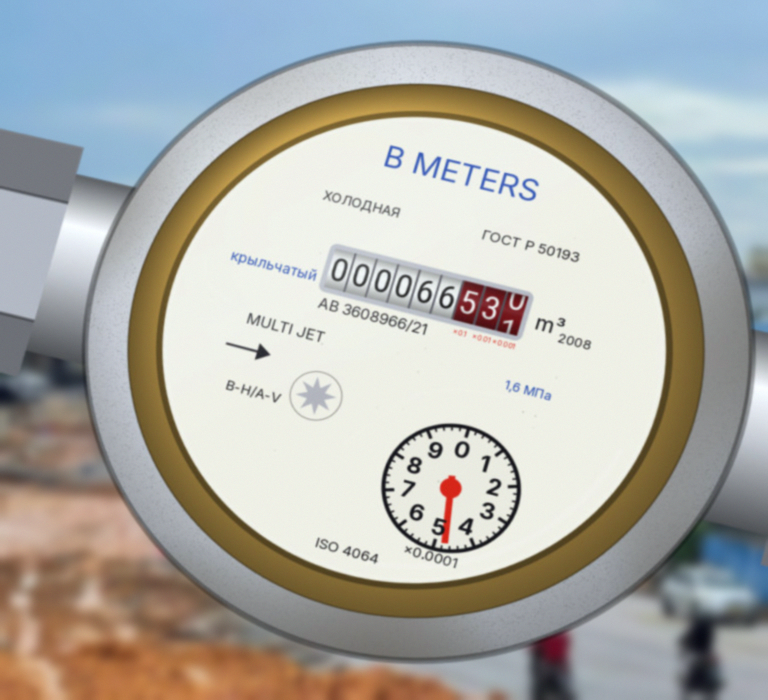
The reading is **66.5304** m³
